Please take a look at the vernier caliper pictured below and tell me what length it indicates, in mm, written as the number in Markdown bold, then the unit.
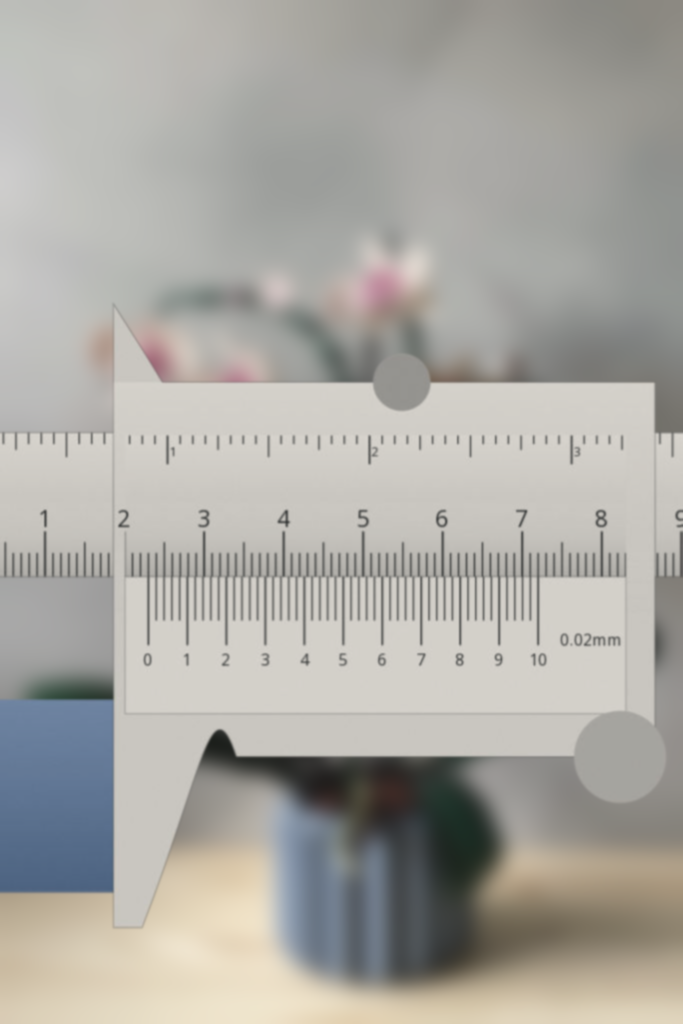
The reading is **23.0** mm
